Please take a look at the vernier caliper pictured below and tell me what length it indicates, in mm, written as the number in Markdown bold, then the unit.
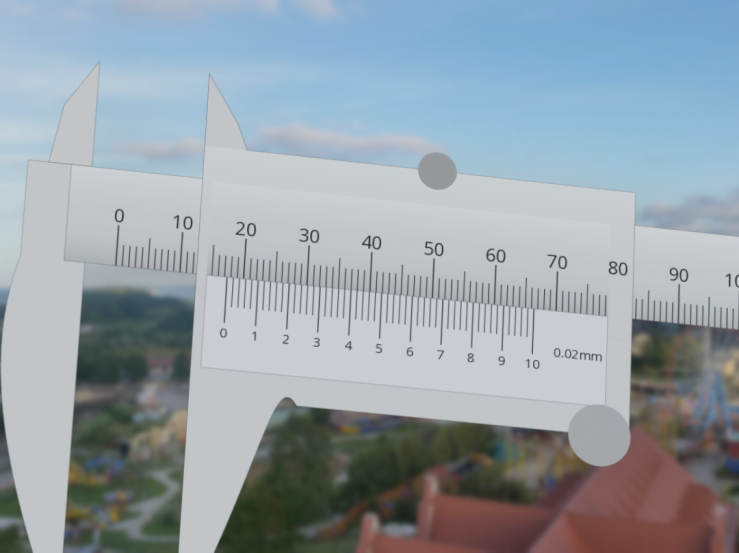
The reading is **17.4** mm
